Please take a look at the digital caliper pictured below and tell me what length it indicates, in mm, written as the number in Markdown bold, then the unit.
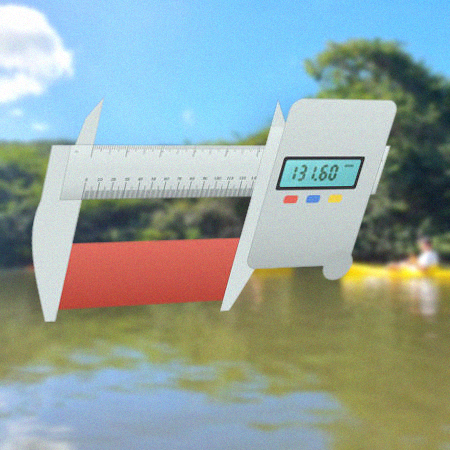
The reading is **131.60** mm
